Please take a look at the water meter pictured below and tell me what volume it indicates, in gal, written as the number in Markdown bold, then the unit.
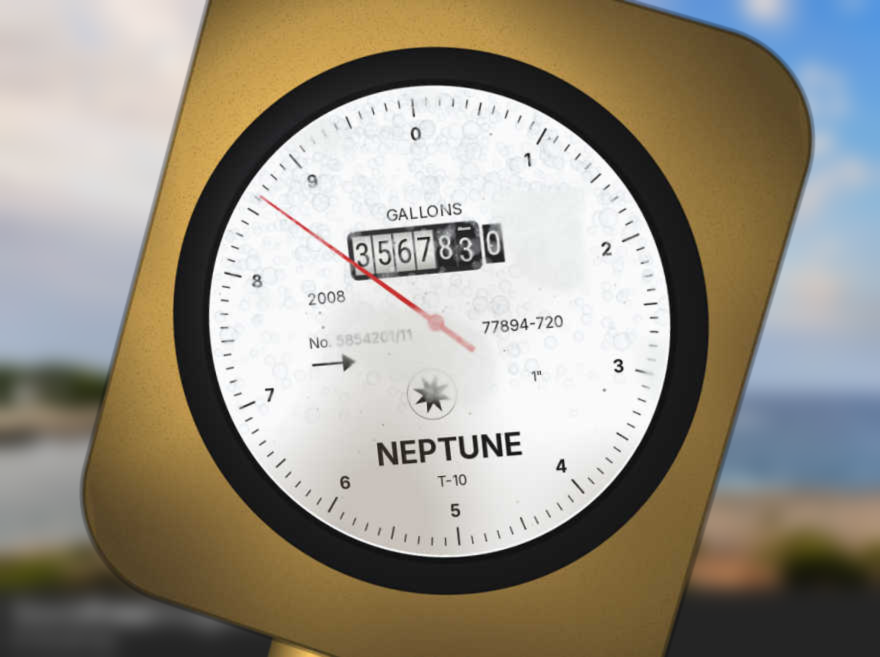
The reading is **3567828.6** gal
